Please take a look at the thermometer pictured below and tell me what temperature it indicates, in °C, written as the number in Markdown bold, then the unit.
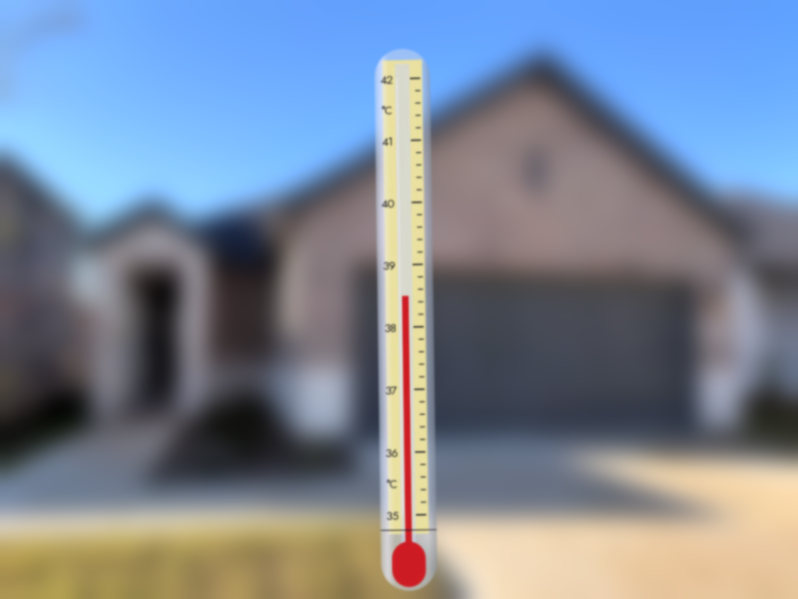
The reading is **38.5** °C
